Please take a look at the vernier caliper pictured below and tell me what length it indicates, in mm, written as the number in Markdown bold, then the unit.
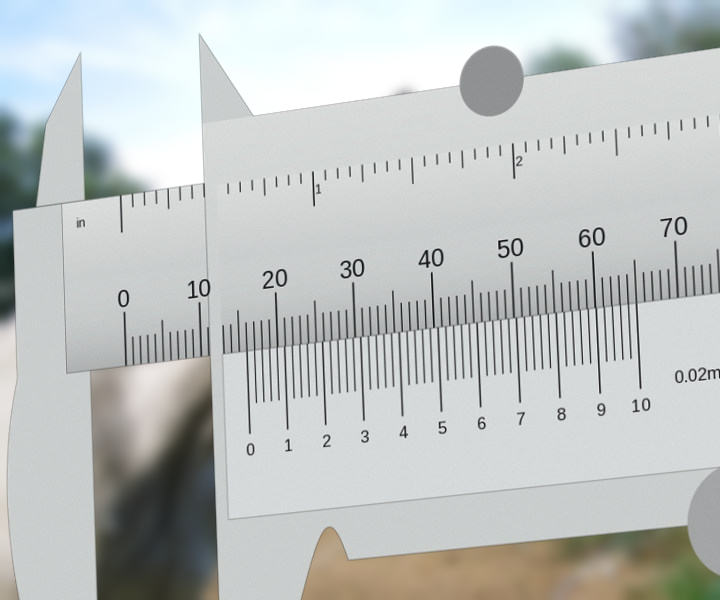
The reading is **16.0** mm
